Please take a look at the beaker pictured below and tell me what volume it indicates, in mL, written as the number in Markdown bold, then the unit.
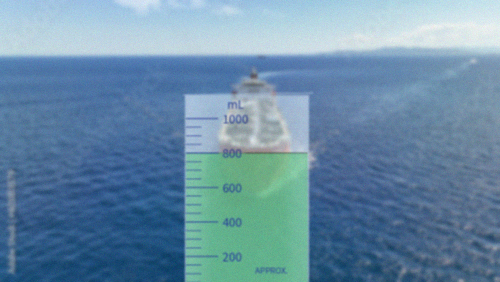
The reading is **800** mL
